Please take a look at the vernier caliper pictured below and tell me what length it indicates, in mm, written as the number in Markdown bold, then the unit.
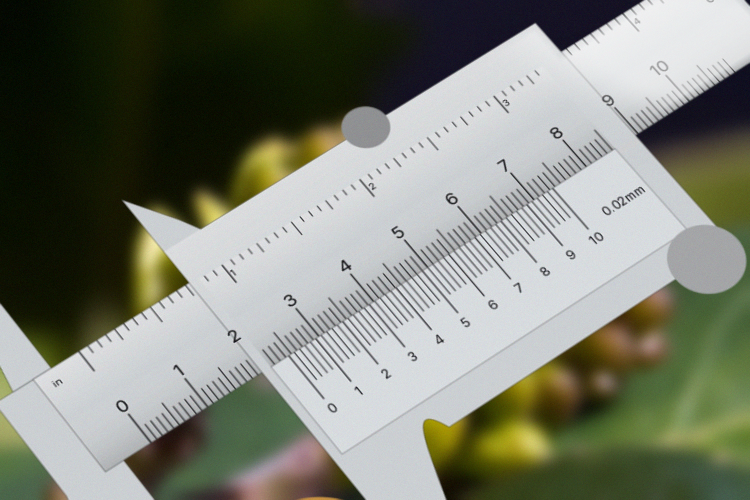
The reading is **24.5** mm
